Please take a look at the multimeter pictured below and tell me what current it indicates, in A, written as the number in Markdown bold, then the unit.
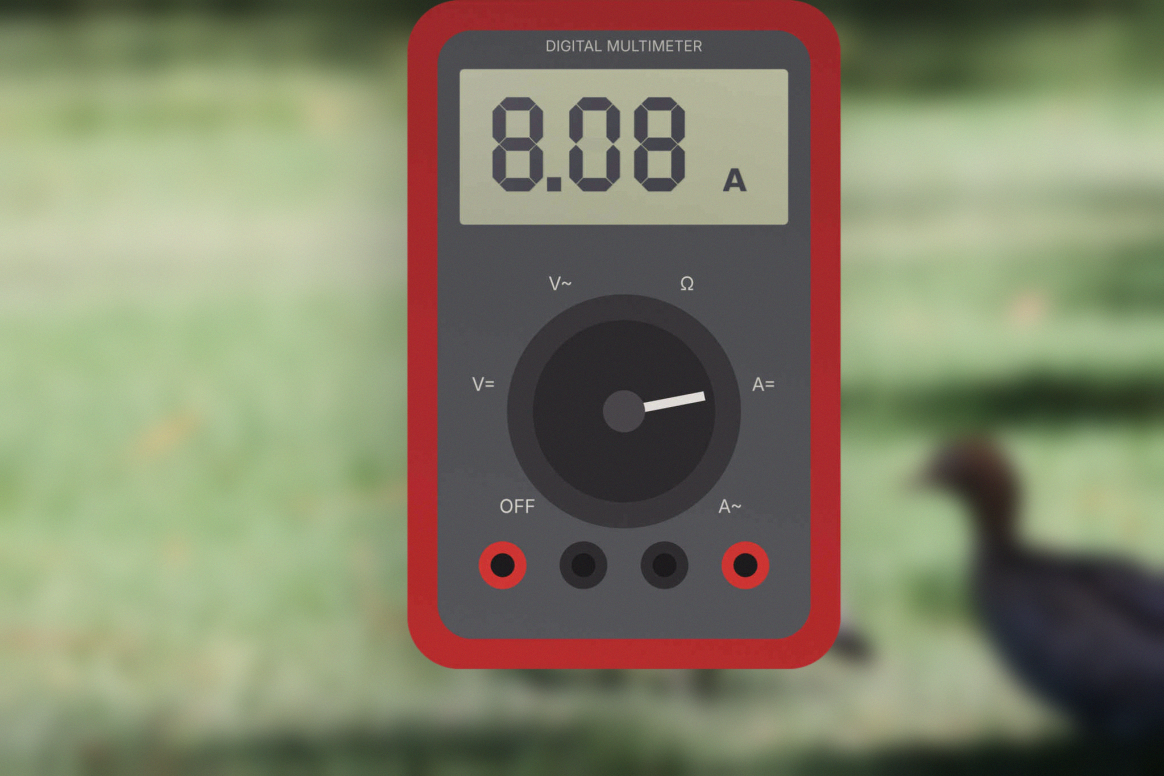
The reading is **8.08** A
